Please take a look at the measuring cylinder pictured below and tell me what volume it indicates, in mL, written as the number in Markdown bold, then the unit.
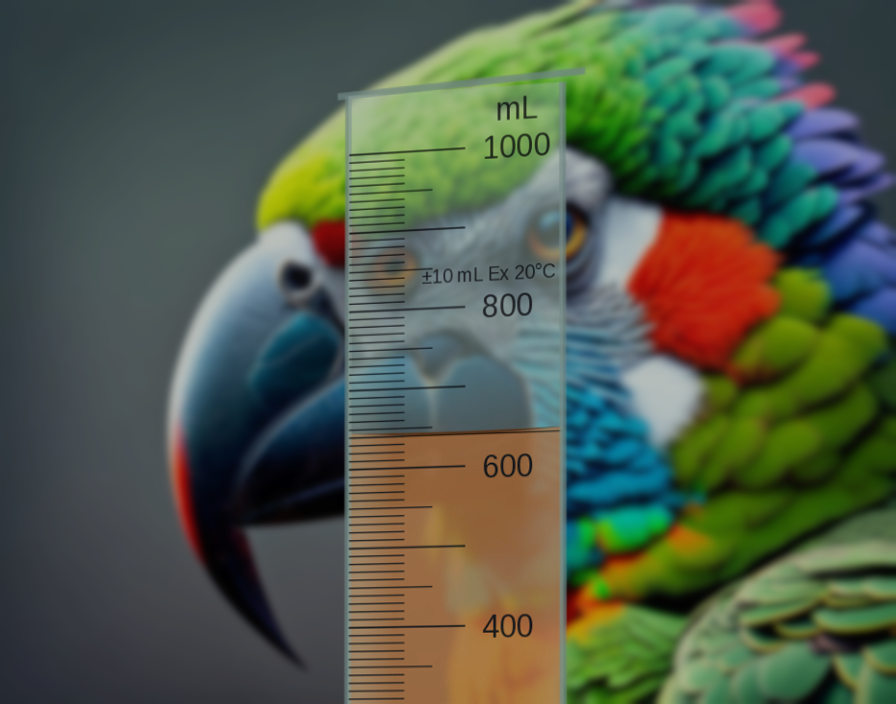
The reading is **640** mL
